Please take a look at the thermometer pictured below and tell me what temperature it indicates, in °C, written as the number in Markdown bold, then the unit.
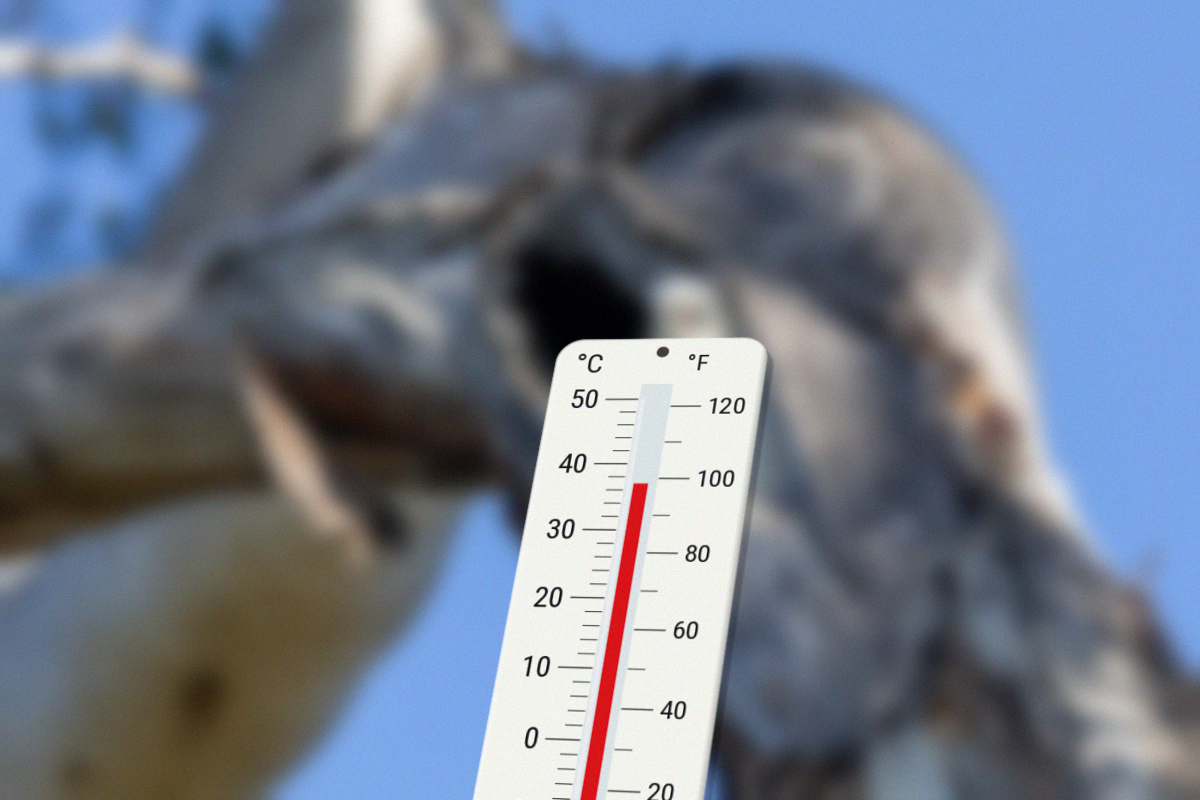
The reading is **37** °C
